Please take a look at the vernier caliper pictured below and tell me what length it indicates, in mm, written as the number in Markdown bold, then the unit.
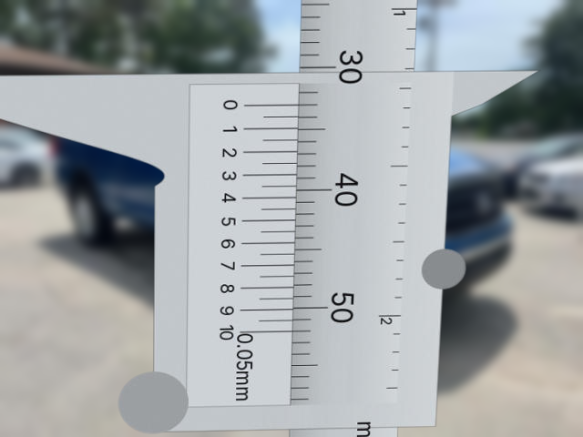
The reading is **33.0** mm
